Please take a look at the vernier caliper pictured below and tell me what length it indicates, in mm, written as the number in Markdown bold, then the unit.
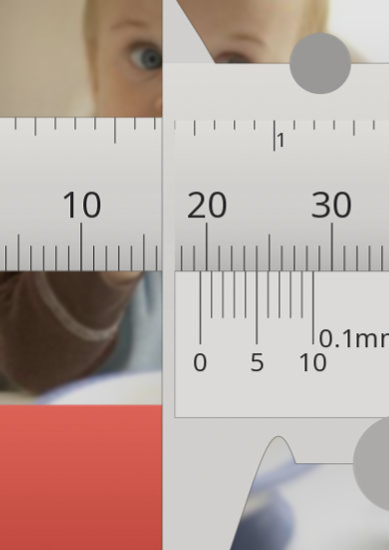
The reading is **19.5** mm
